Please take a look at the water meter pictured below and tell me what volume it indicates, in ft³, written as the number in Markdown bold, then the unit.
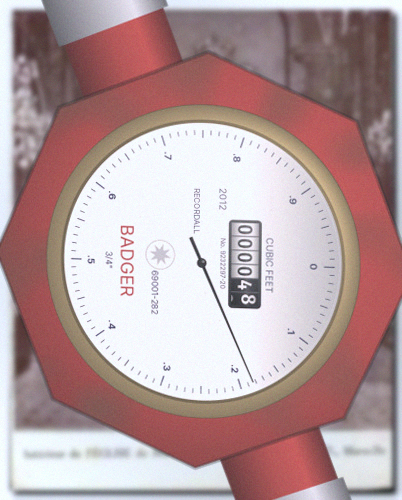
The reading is **48.18** ft³
